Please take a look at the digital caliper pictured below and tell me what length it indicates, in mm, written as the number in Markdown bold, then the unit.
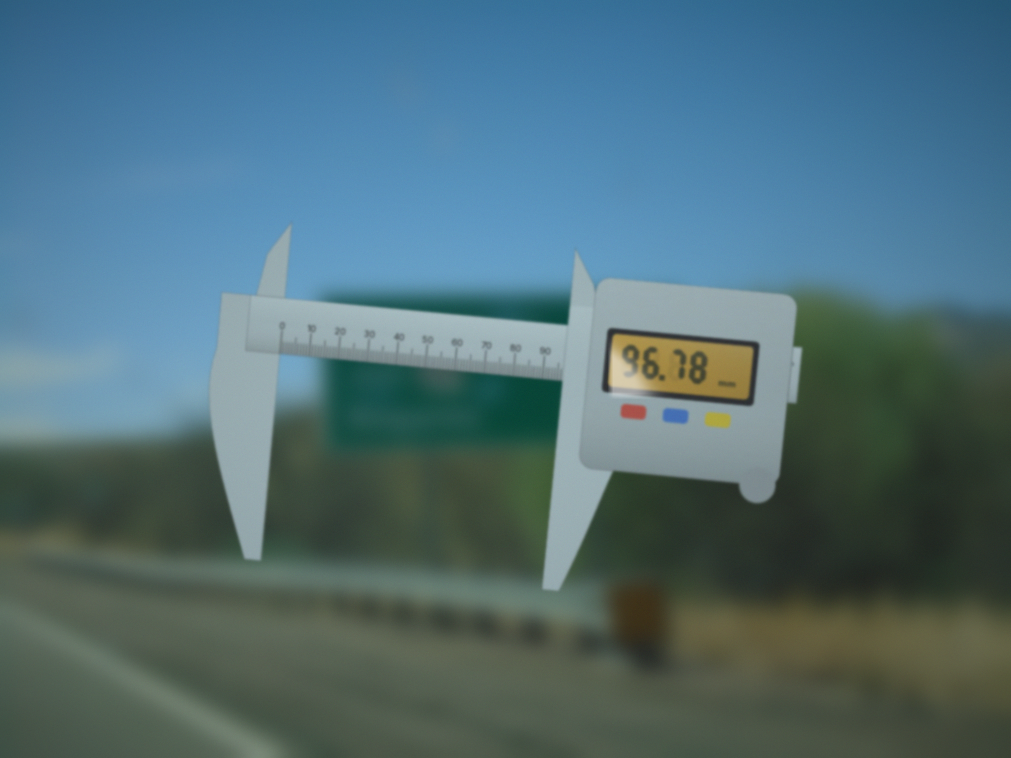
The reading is **96.78** mm
